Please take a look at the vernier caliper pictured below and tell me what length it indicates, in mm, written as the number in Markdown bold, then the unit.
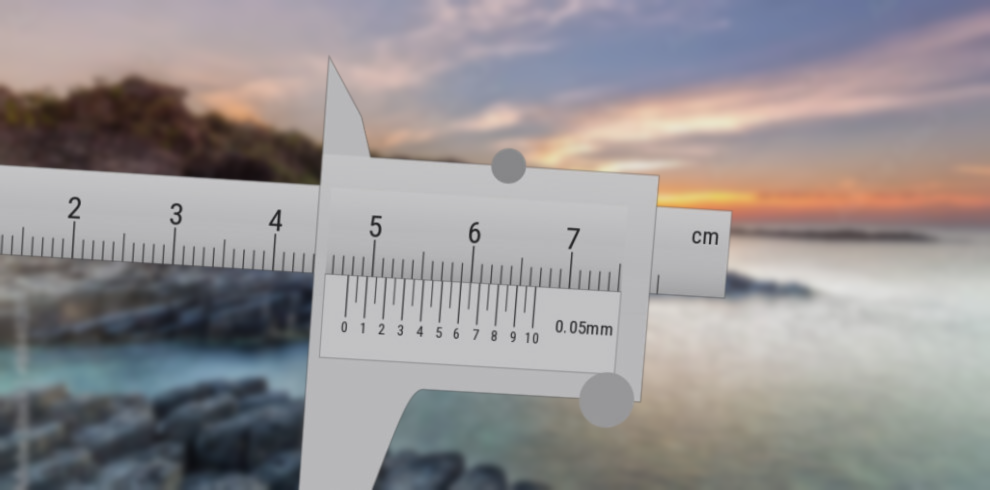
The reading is **47.6** mm
